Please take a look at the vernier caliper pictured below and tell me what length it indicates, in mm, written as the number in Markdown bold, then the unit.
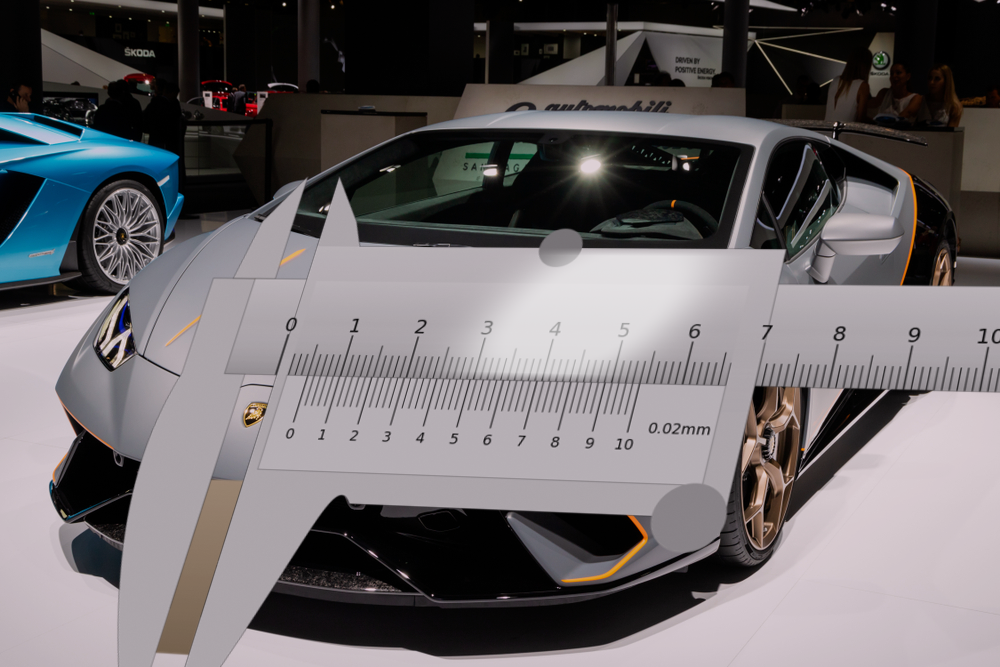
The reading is **5.0** mm
